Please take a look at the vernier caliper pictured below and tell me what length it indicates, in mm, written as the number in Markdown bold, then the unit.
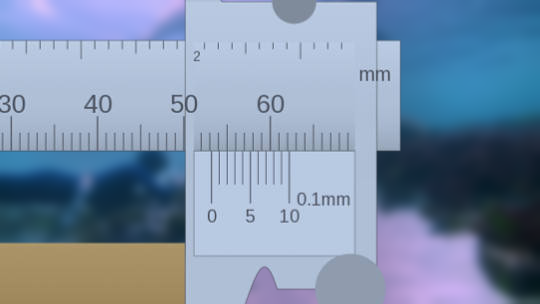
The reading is **53.2** mm
